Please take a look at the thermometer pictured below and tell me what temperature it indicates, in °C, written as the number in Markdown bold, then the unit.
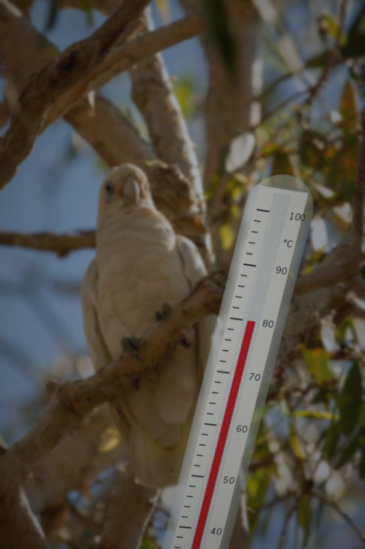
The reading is **80** °C
